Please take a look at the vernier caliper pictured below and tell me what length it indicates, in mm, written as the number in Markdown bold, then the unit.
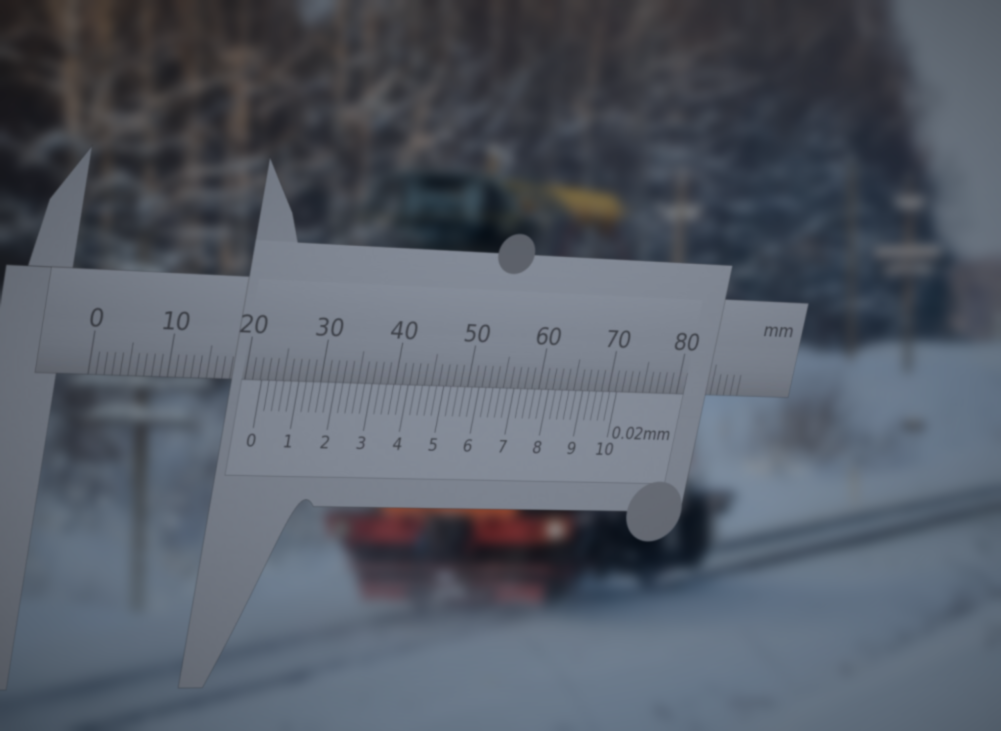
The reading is **22.2** mm
